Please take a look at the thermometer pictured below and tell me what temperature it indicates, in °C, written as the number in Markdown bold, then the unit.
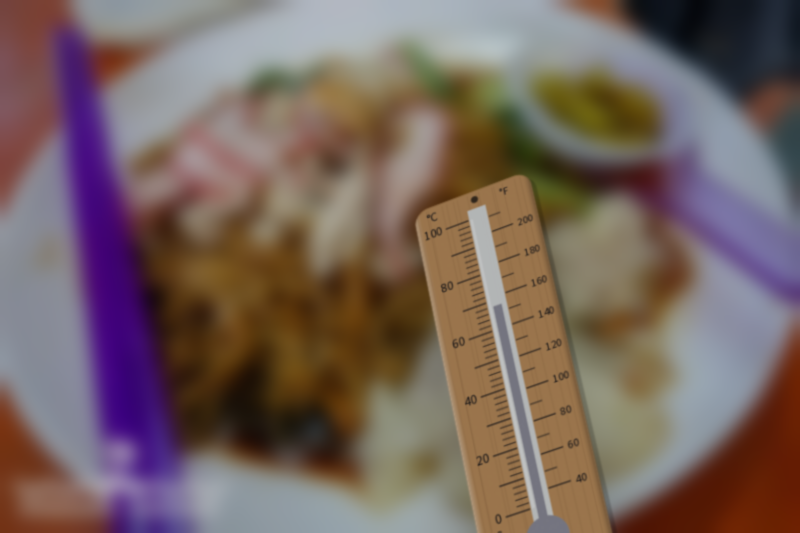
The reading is **68** °C
